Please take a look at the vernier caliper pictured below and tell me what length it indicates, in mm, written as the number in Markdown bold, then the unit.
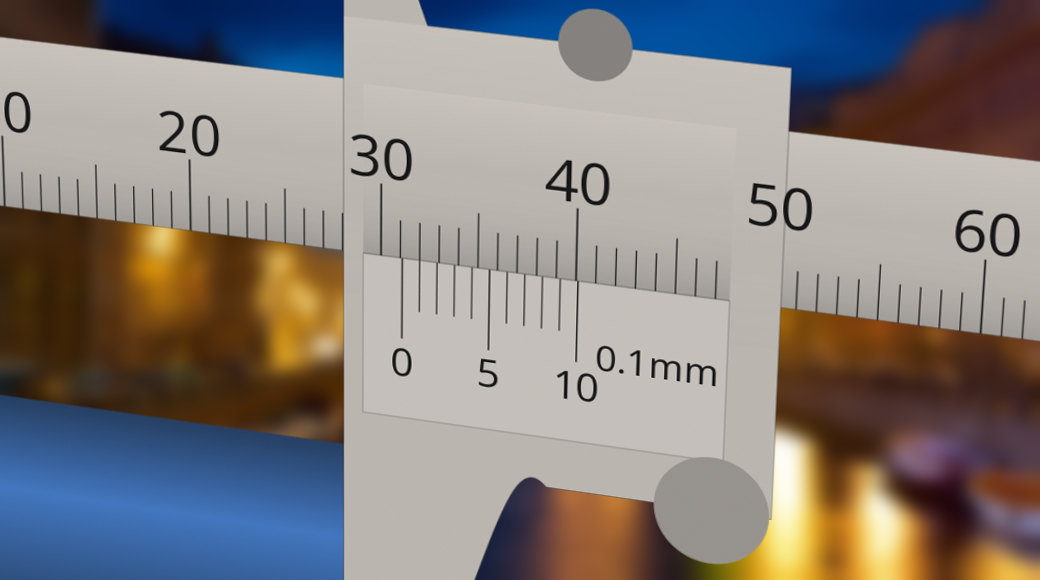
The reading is **31.1** mm
